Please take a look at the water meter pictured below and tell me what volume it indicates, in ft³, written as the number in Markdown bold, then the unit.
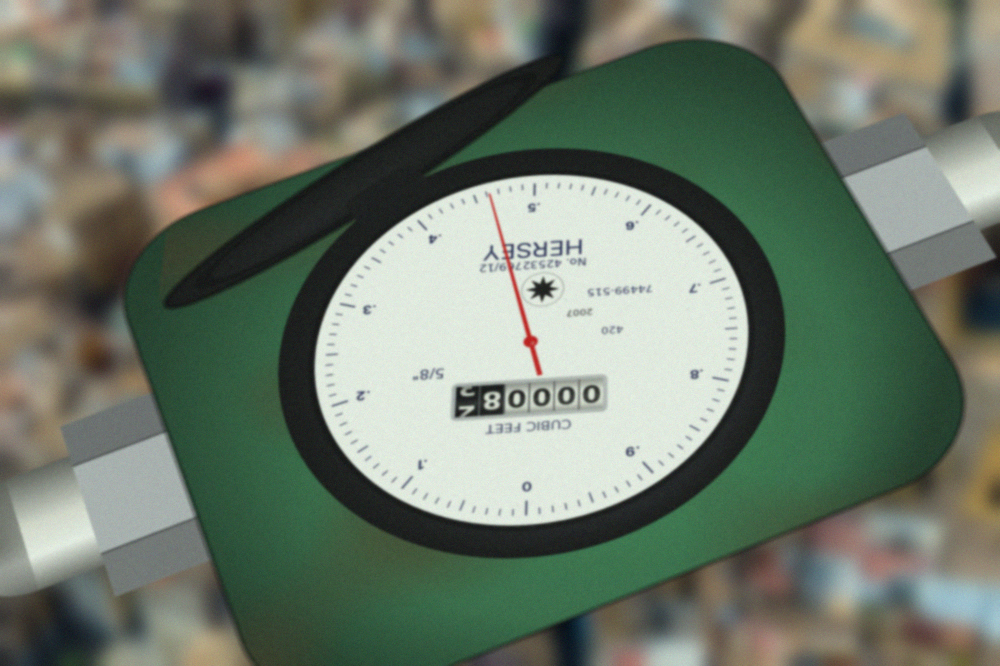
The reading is **82.46** ft³
